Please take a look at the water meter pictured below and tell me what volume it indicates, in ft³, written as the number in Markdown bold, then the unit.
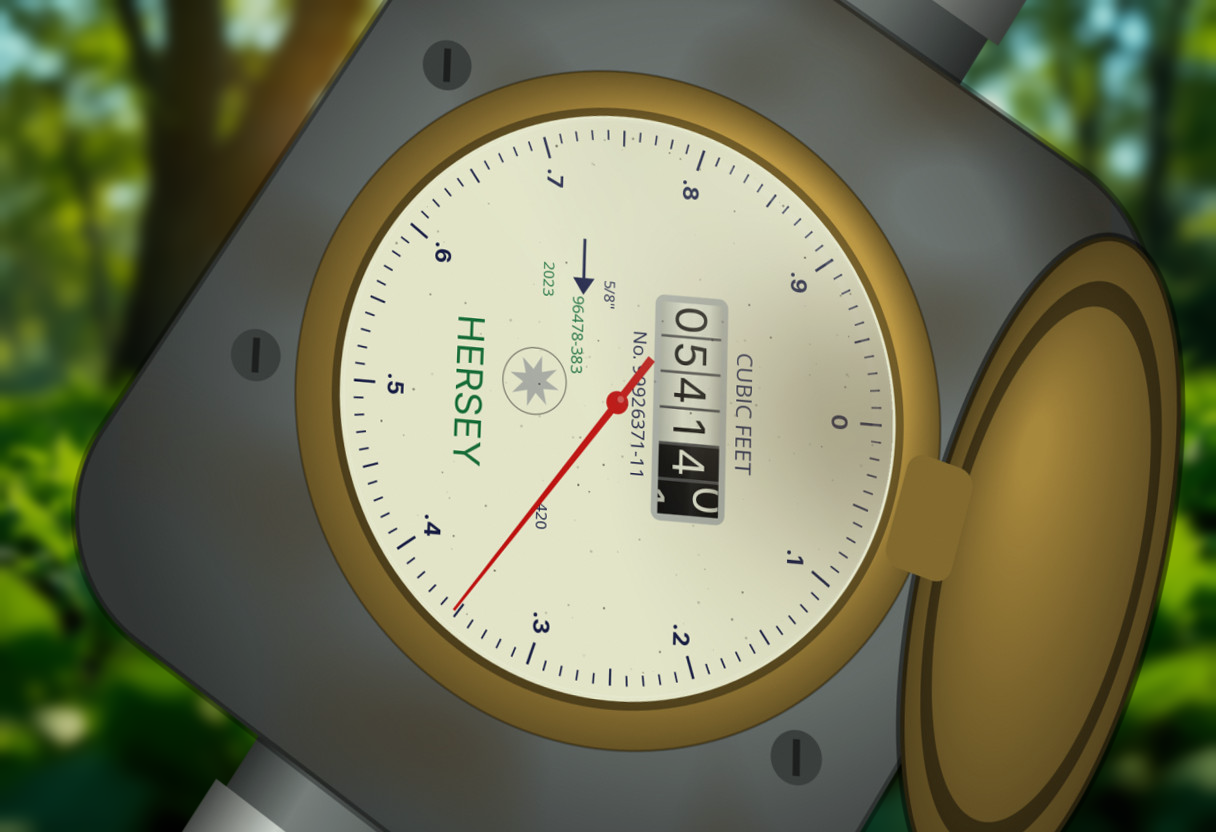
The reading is **54140.35** ft³
